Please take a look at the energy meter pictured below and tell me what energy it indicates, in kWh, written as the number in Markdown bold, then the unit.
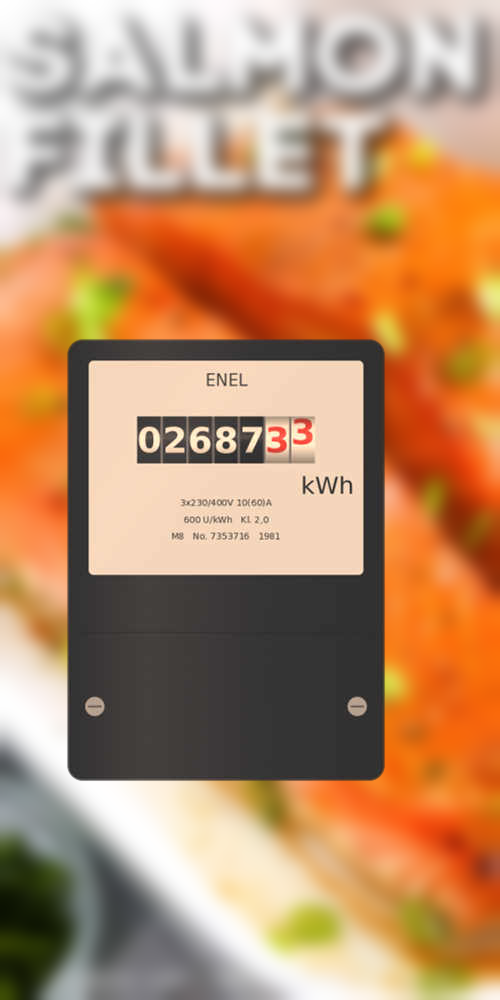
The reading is **2687.33** kWh
